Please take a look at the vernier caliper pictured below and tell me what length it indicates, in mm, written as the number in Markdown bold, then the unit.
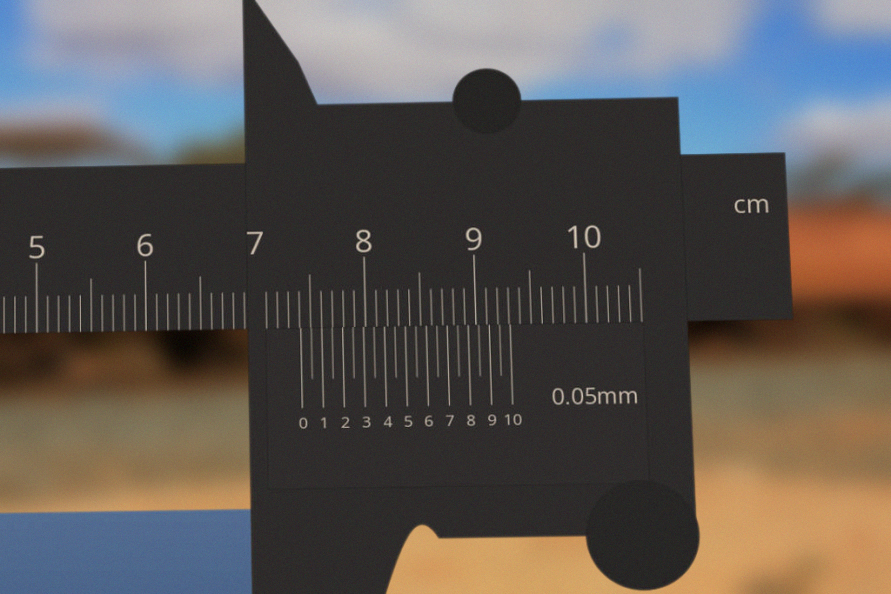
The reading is **74.1** mm
